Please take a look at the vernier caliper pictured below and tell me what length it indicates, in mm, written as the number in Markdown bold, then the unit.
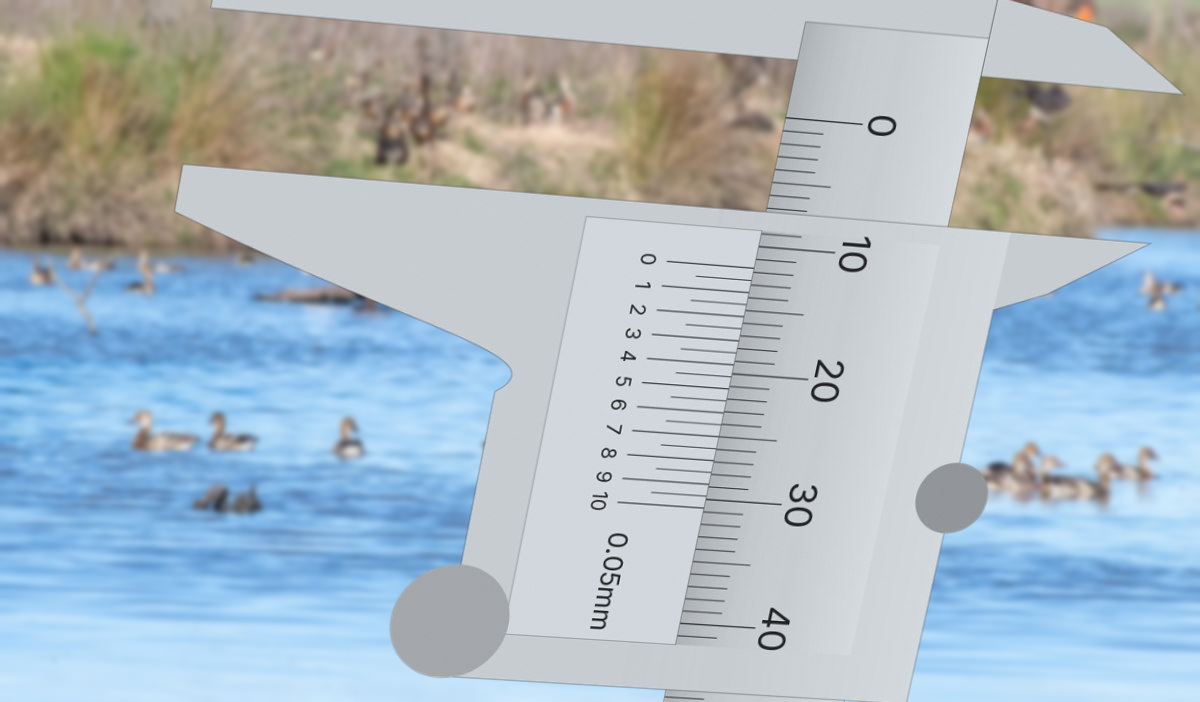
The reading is **11.7** mm
